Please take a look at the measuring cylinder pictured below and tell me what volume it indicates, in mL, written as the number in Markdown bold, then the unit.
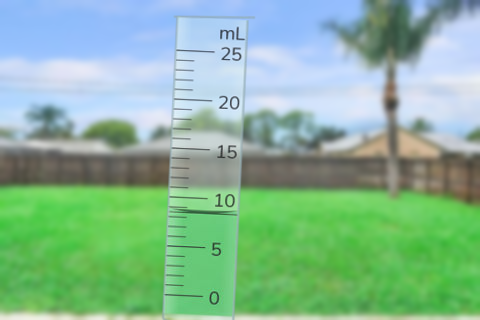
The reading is **8.5** mL
